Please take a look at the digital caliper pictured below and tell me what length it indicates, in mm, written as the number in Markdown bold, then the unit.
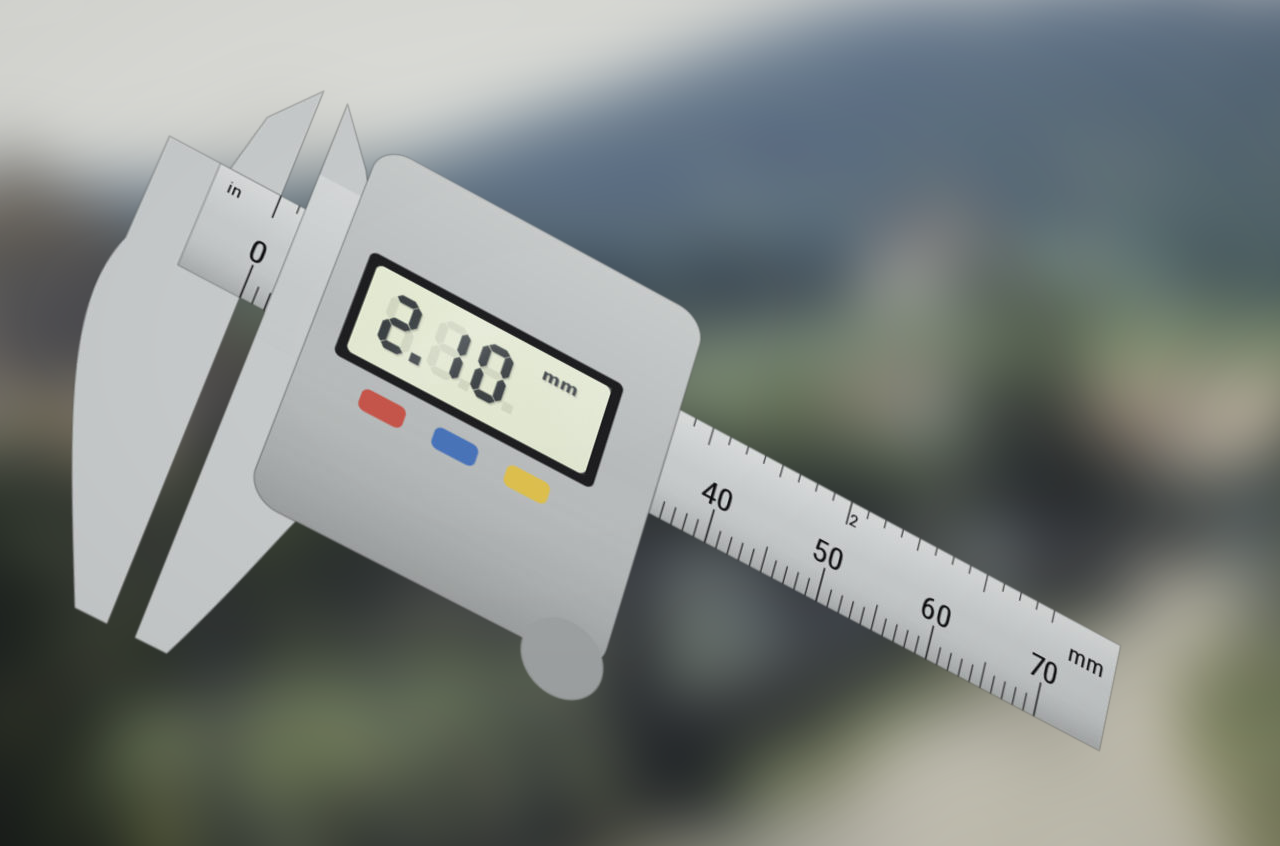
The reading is **2.10** mm
